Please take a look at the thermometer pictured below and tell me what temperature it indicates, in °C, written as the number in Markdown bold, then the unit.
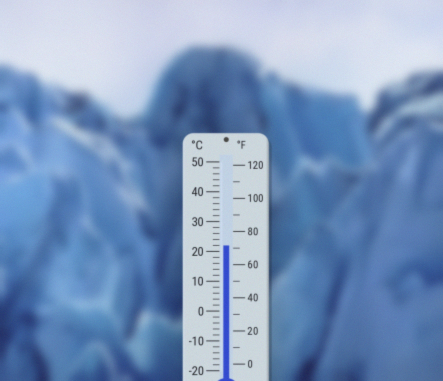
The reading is **22** °C
